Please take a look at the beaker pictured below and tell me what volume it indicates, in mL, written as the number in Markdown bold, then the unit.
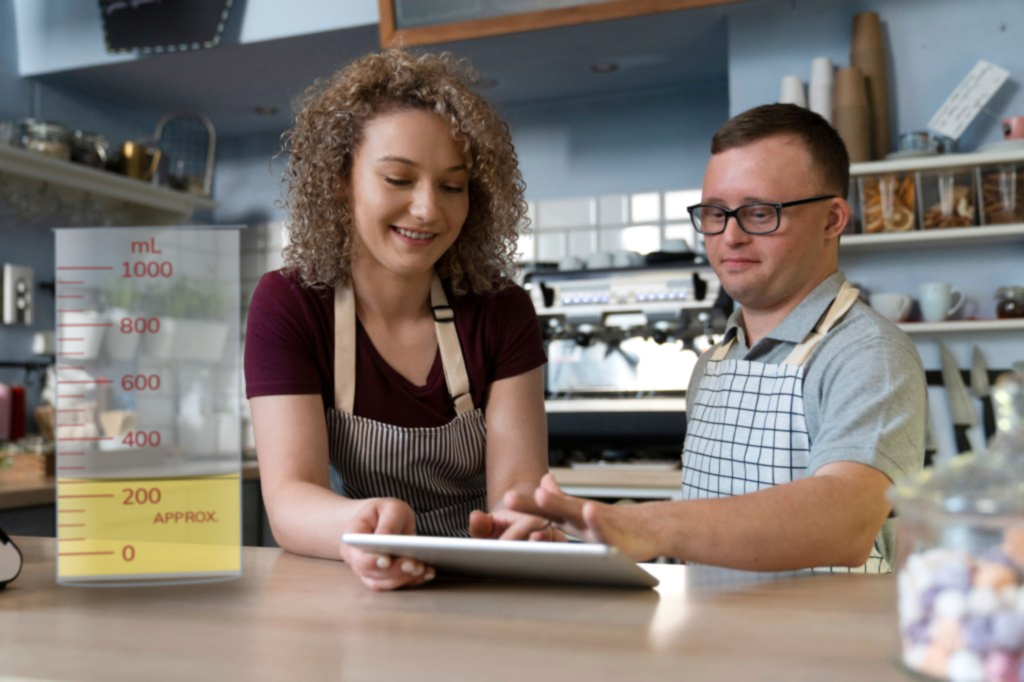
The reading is **250** mL
